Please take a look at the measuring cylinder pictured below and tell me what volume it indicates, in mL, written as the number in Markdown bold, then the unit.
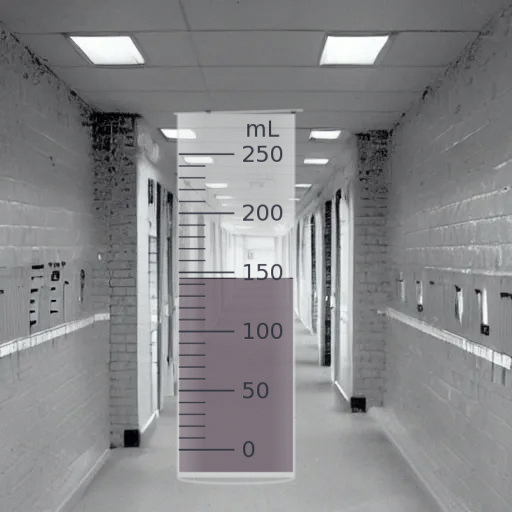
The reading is **145** mL
